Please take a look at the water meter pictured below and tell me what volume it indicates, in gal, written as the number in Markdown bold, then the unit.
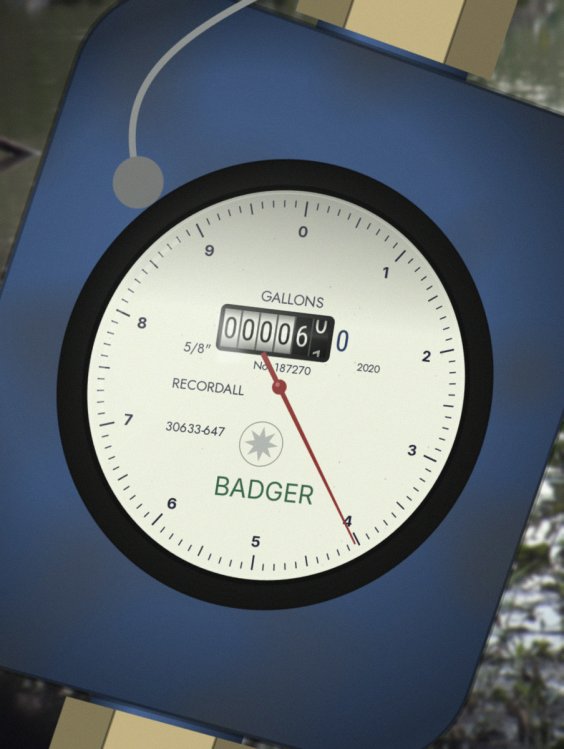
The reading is **604.0** gal
